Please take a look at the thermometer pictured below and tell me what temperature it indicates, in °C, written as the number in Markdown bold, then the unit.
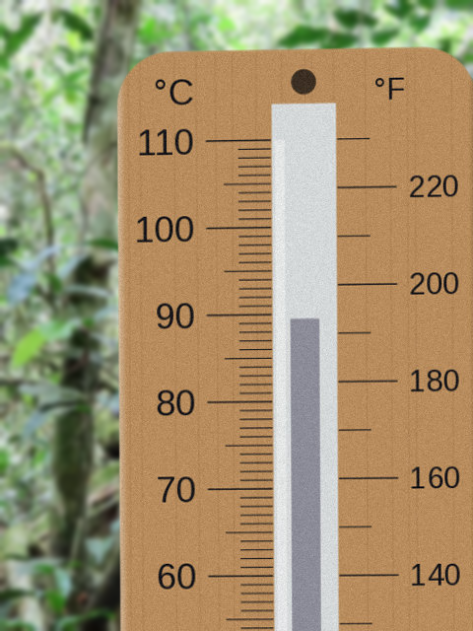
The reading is **89.5** °C
